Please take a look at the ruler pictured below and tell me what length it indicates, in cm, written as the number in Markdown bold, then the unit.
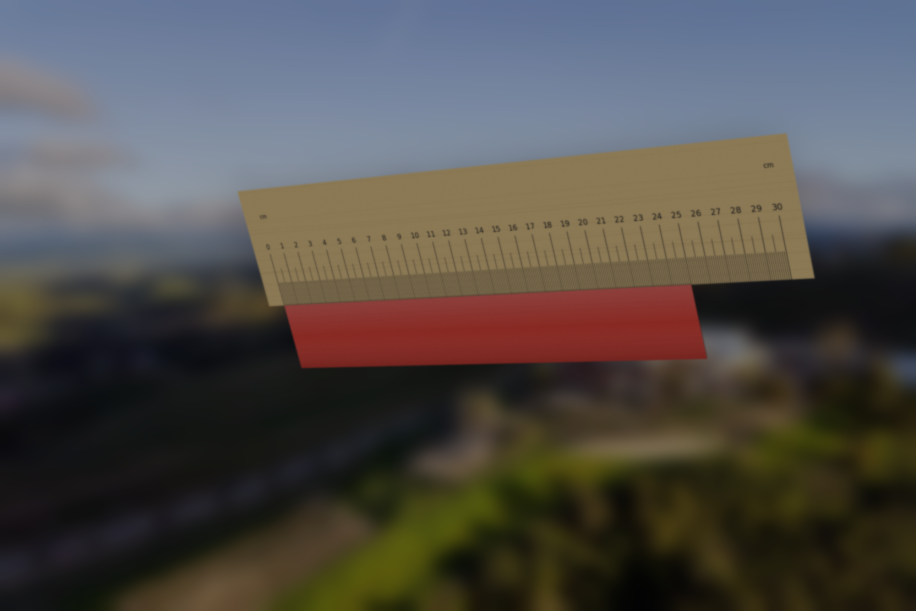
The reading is **25** cm
